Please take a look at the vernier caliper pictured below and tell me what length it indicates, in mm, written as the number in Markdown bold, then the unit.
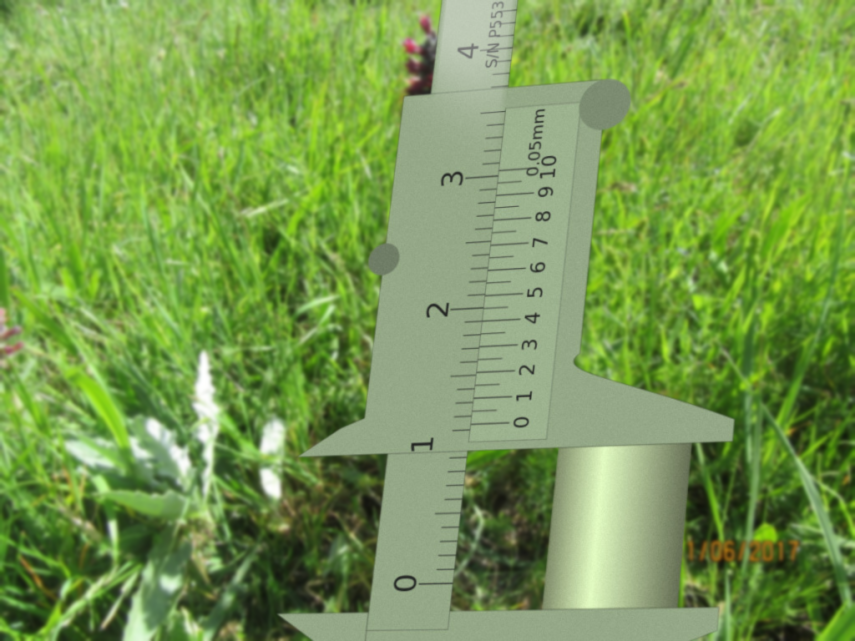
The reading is **11.4** mm
